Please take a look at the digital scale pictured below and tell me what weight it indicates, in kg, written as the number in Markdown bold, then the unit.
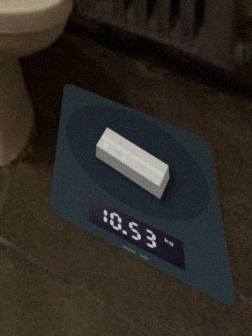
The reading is **10.53** kg
